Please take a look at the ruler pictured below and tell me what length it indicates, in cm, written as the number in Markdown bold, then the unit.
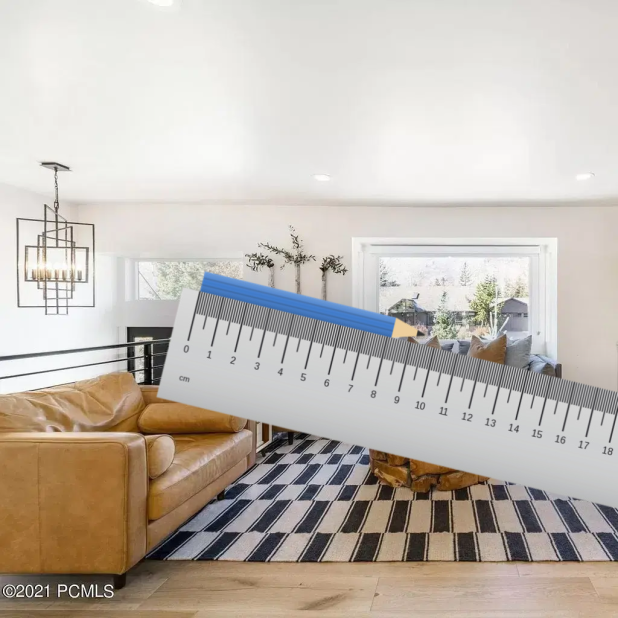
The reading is **9.5** cm
